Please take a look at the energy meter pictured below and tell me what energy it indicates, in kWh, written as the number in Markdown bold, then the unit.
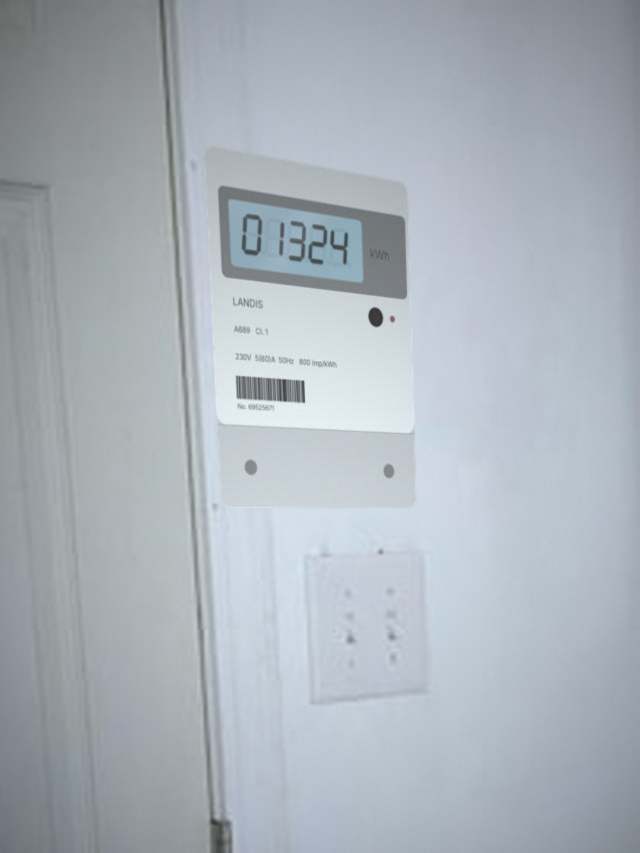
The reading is **1324** kWh
